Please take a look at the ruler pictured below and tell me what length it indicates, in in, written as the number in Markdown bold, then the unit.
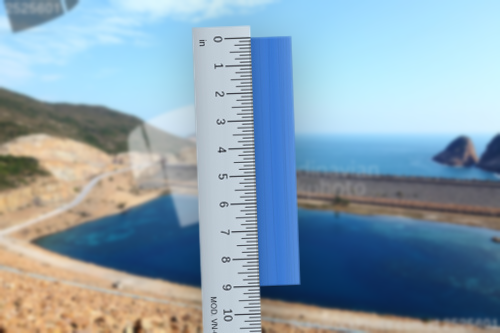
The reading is **9** in
